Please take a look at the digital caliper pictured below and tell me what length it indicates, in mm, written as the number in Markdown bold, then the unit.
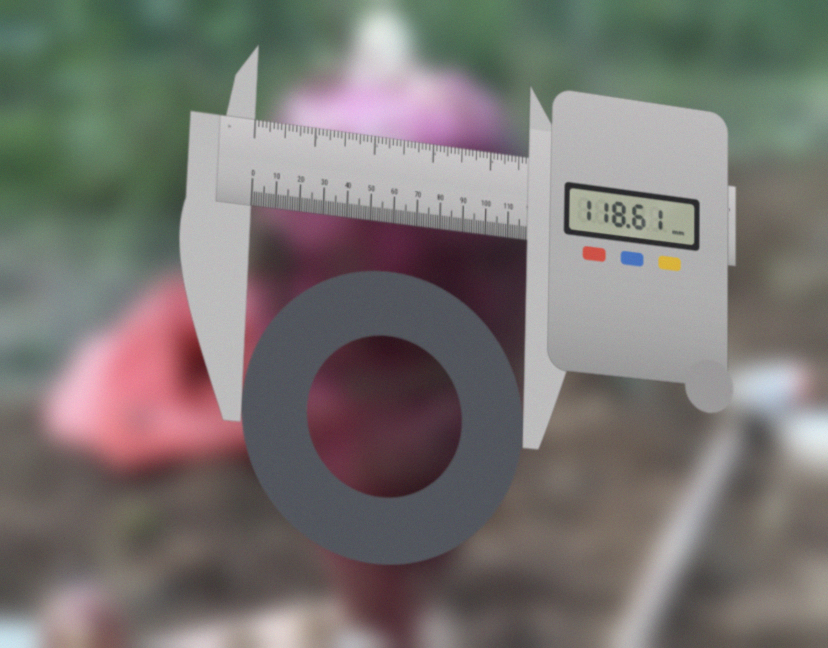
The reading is **118.61** mm
